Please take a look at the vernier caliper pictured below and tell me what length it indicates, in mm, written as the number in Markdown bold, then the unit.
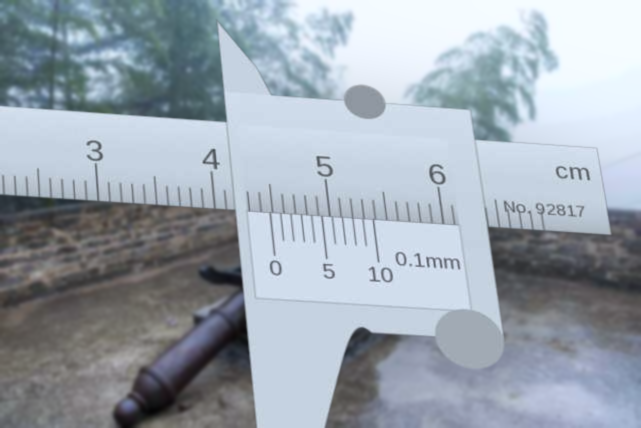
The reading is **44.8** mm
